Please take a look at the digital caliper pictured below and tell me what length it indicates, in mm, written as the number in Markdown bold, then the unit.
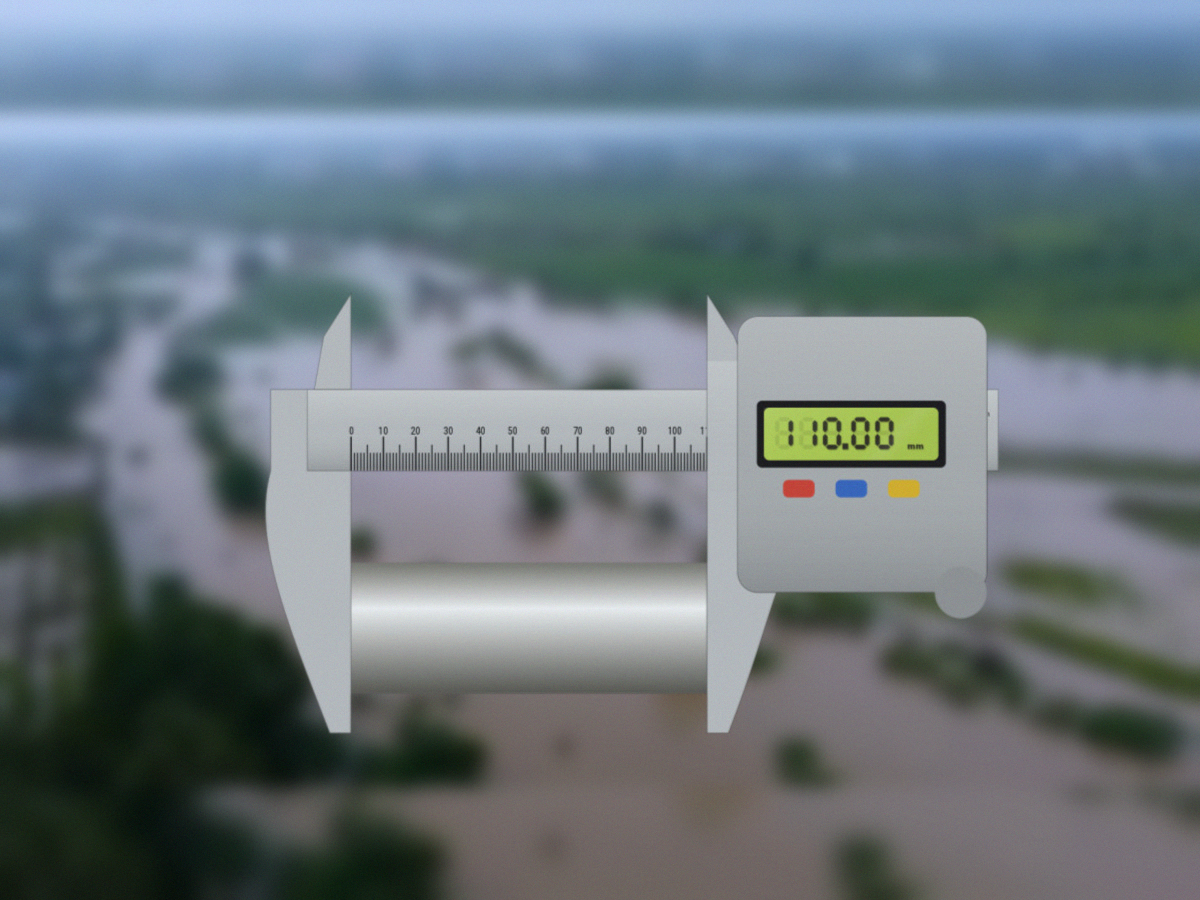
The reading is **110.00** mm
